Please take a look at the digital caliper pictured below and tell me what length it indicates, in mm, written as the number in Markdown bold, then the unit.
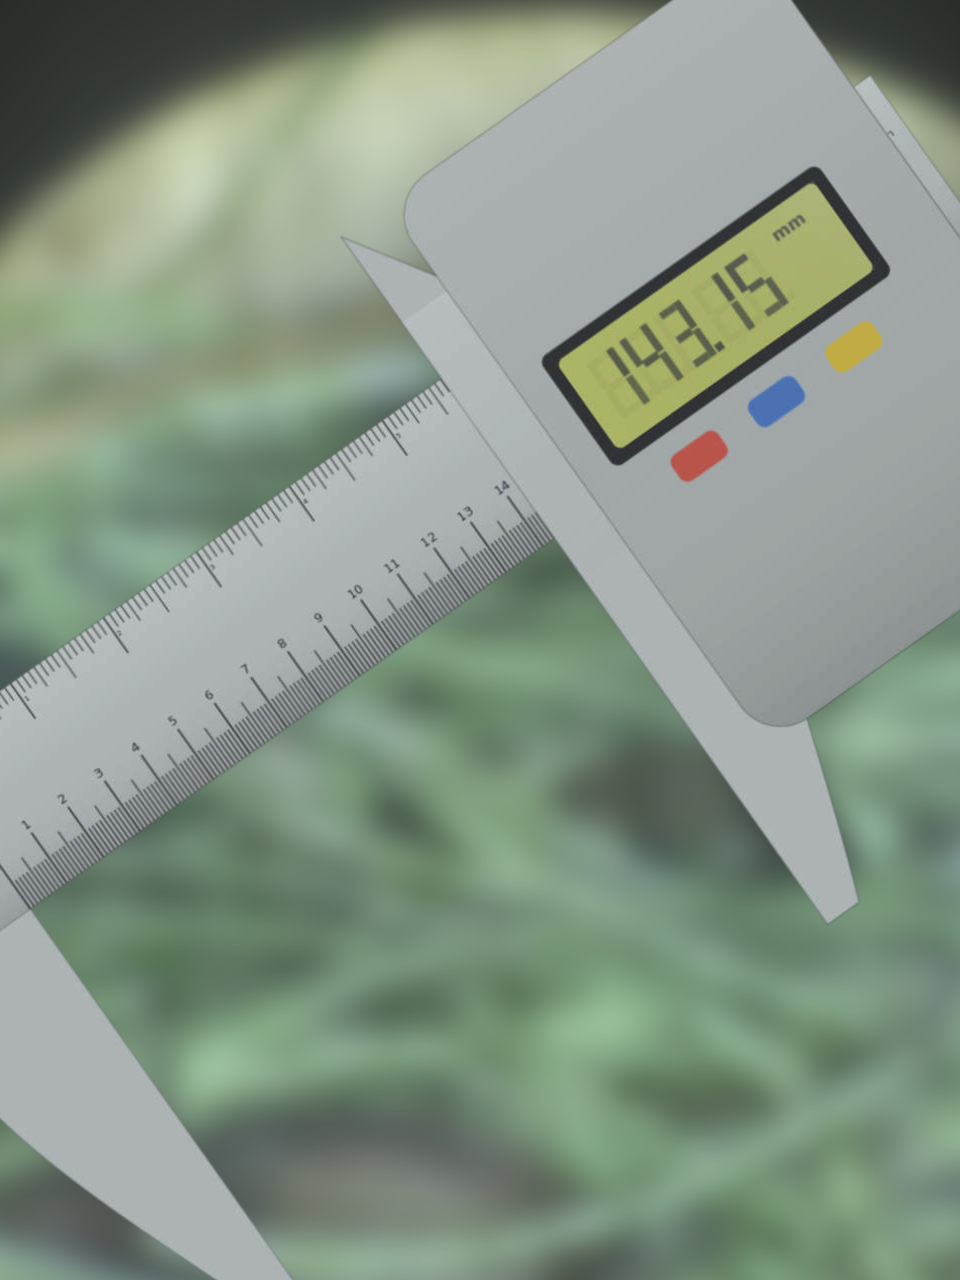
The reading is **143.15** mm
